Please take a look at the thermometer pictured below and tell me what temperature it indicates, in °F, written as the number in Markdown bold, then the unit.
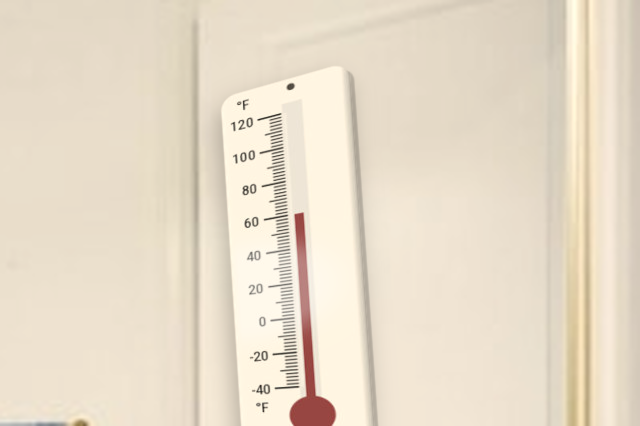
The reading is **60** °F
